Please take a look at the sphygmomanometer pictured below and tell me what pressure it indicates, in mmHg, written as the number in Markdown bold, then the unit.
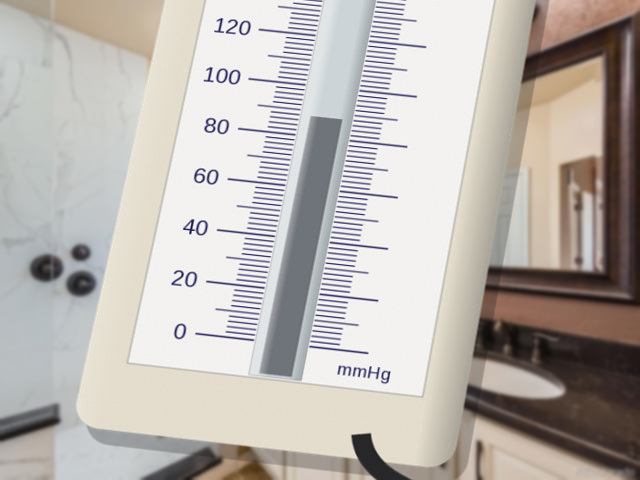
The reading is **88** mmHg
